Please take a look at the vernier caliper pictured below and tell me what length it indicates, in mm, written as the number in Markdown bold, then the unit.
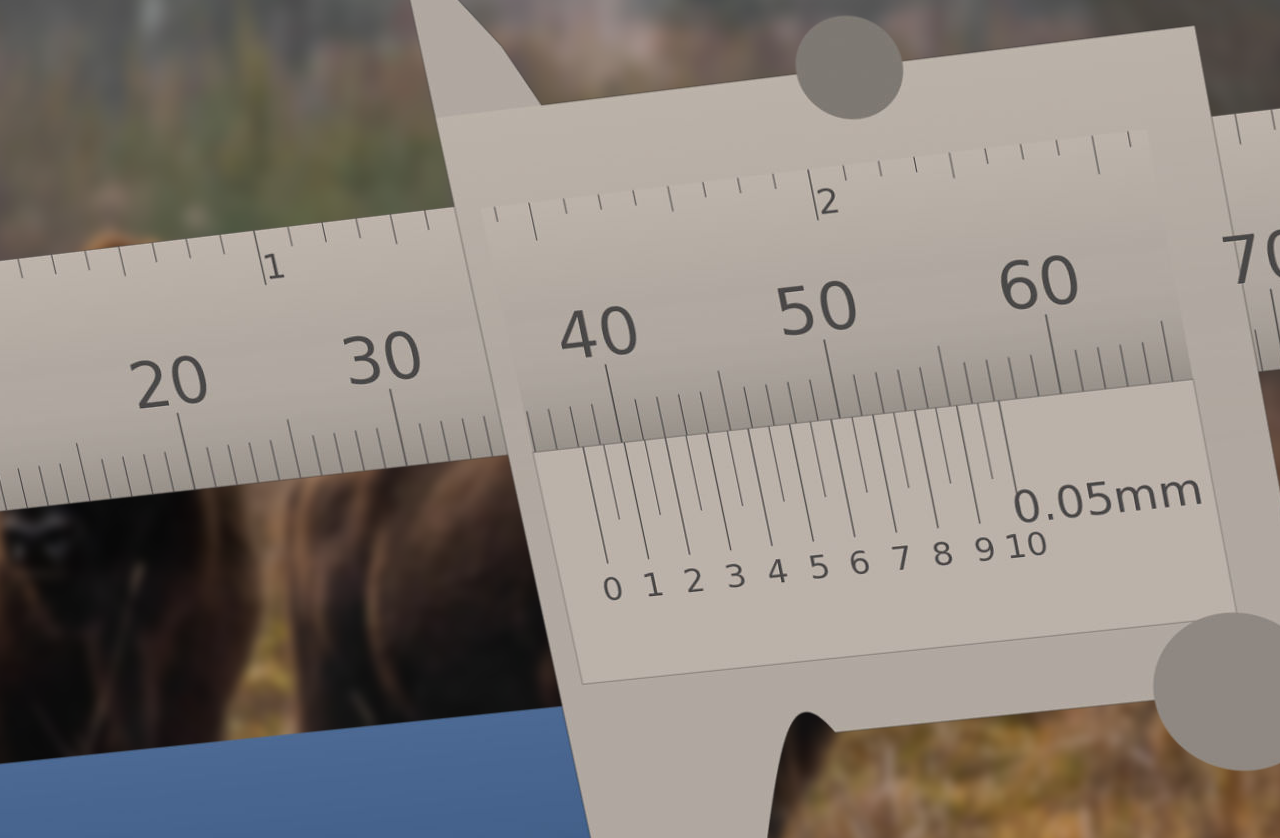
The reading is **38.2** mm
